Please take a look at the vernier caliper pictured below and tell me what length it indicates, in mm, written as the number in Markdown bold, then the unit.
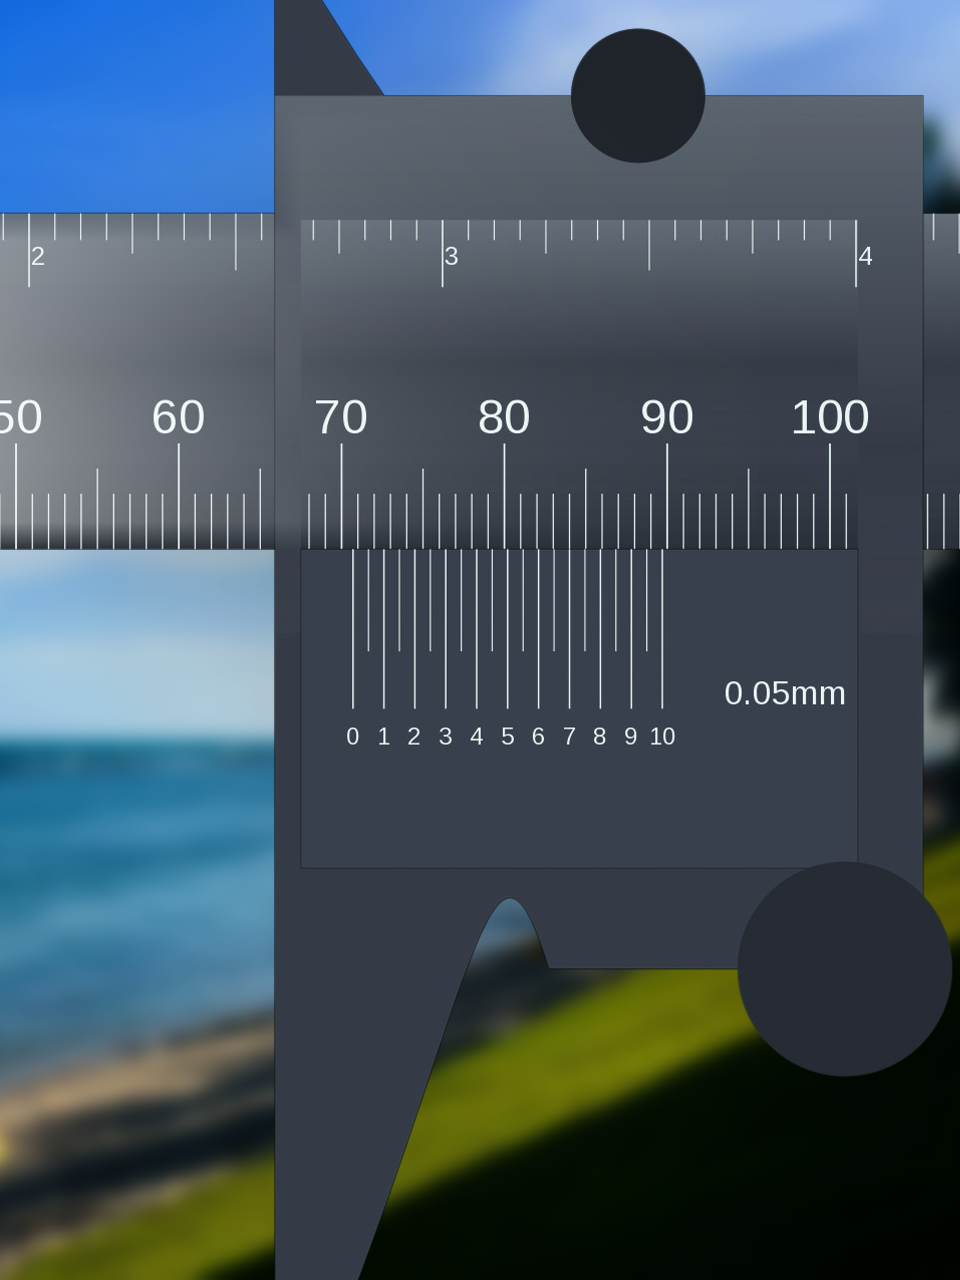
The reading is **70.7** mm
